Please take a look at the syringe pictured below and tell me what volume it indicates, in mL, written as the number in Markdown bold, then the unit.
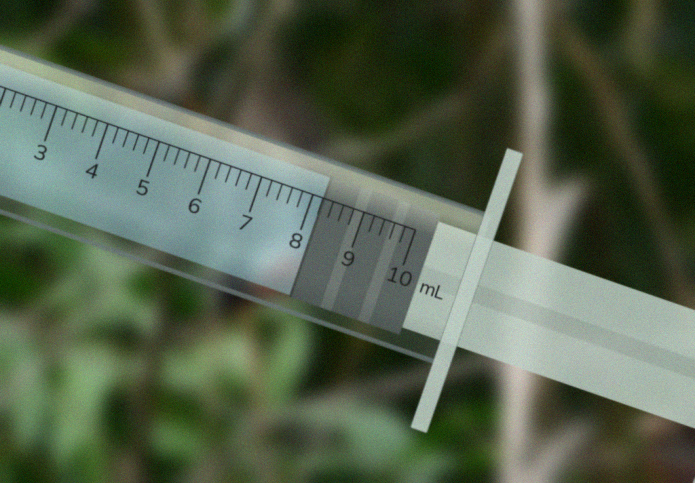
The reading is **8.2** mL
